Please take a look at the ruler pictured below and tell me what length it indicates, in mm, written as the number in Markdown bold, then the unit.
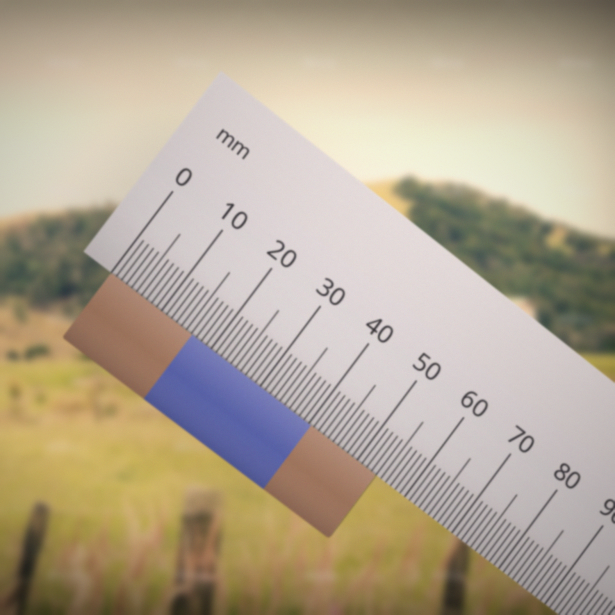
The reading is **54** mm
